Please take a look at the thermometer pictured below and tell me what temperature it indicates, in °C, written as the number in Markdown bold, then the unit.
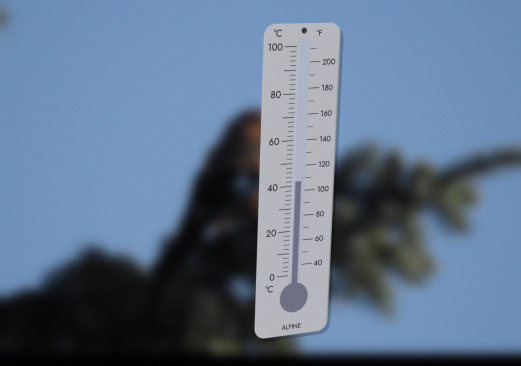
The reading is **42** °C
